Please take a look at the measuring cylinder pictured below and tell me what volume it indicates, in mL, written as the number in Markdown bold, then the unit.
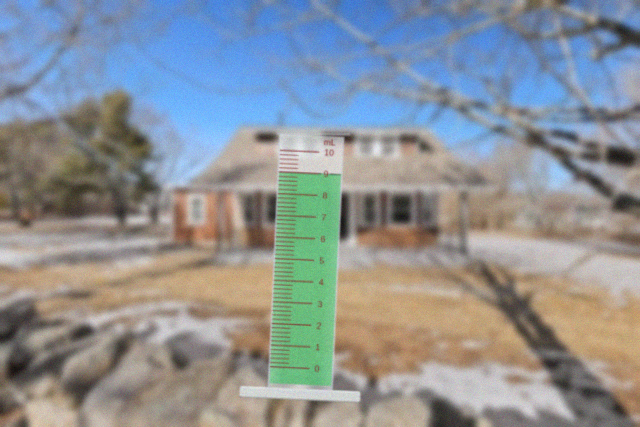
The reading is **9** mL
